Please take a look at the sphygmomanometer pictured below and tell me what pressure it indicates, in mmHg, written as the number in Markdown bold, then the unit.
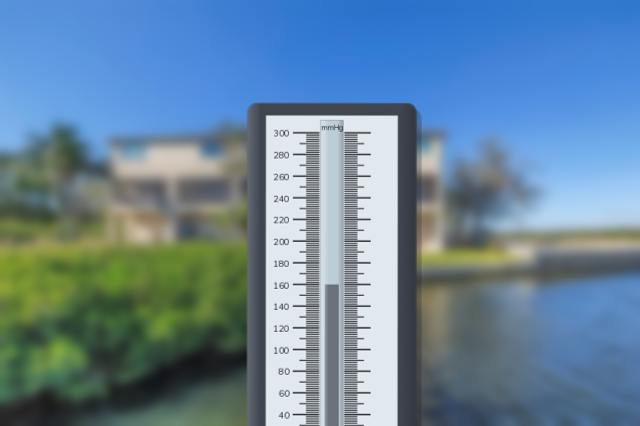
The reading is **160** mmHg
